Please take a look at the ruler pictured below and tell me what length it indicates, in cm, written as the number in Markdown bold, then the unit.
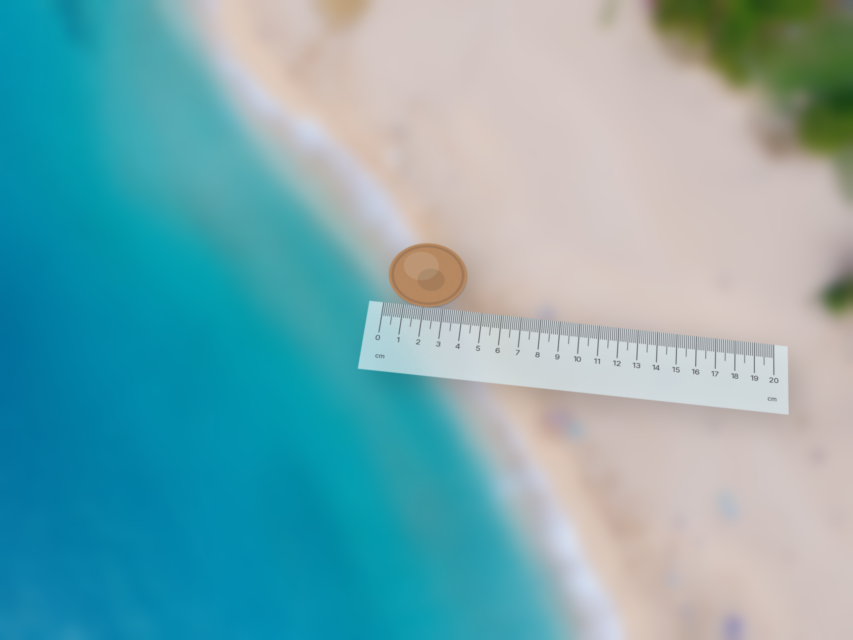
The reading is **4** cm
